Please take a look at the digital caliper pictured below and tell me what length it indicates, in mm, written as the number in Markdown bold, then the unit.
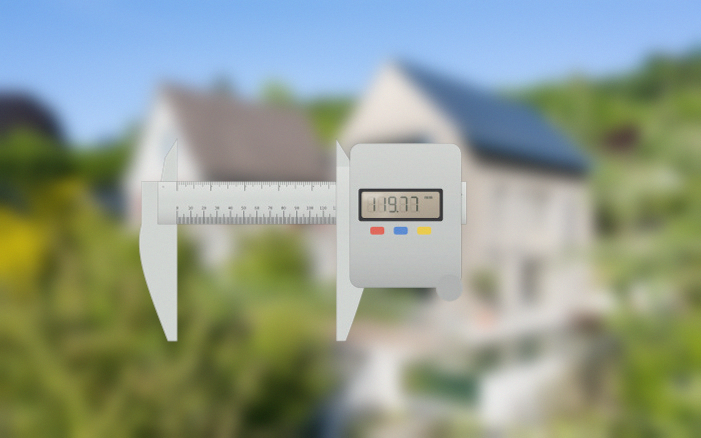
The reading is **119.77** mm
